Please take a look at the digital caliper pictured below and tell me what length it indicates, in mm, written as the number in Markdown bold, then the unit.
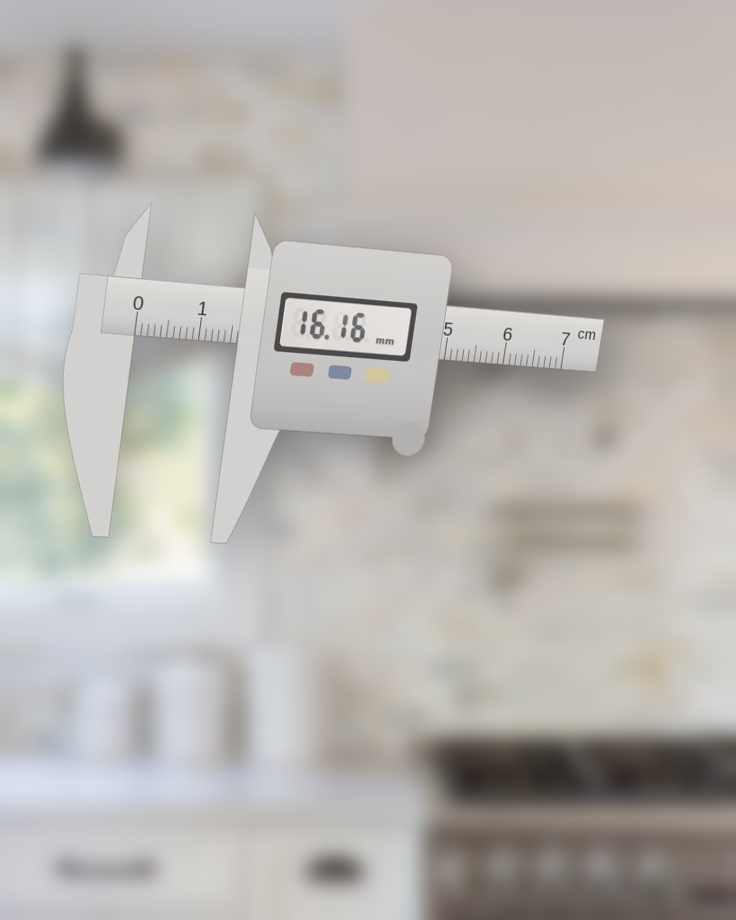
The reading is **16.16** mm
